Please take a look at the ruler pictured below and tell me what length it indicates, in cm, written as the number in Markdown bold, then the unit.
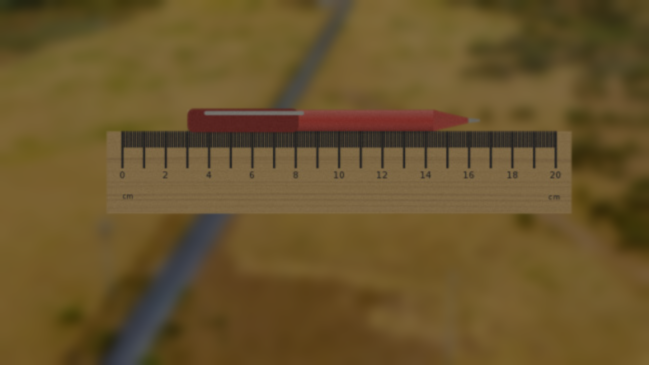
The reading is **13.5** cm
